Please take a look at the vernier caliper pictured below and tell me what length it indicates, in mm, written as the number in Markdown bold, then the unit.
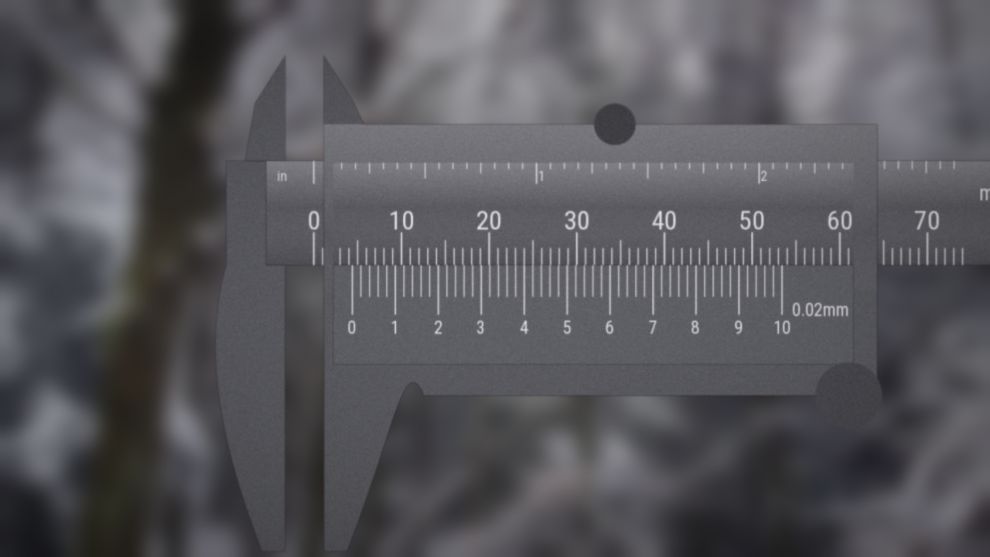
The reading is **4.4** mm
